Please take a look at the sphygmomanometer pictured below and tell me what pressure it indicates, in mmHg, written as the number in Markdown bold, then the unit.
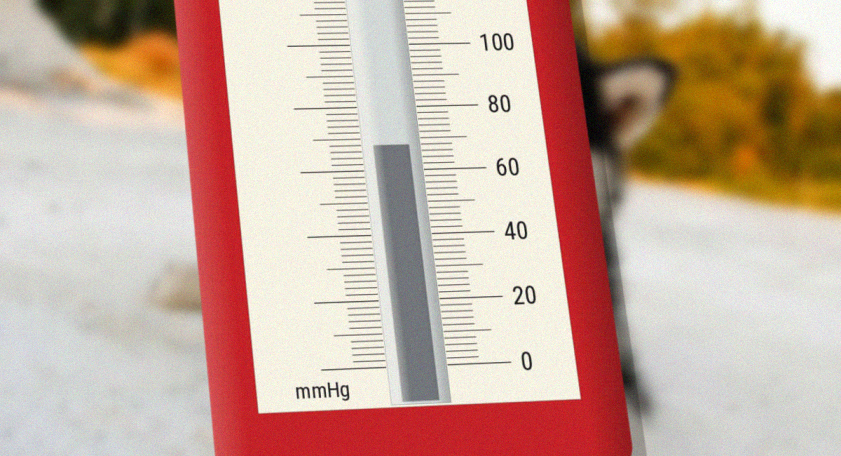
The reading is **68** mmHg
